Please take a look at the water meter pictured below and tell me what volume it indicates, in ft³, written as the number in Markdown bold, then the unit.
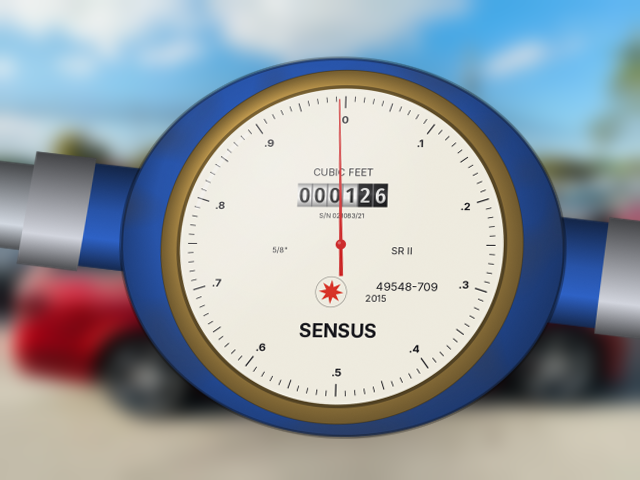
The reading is **125.99** ft³
